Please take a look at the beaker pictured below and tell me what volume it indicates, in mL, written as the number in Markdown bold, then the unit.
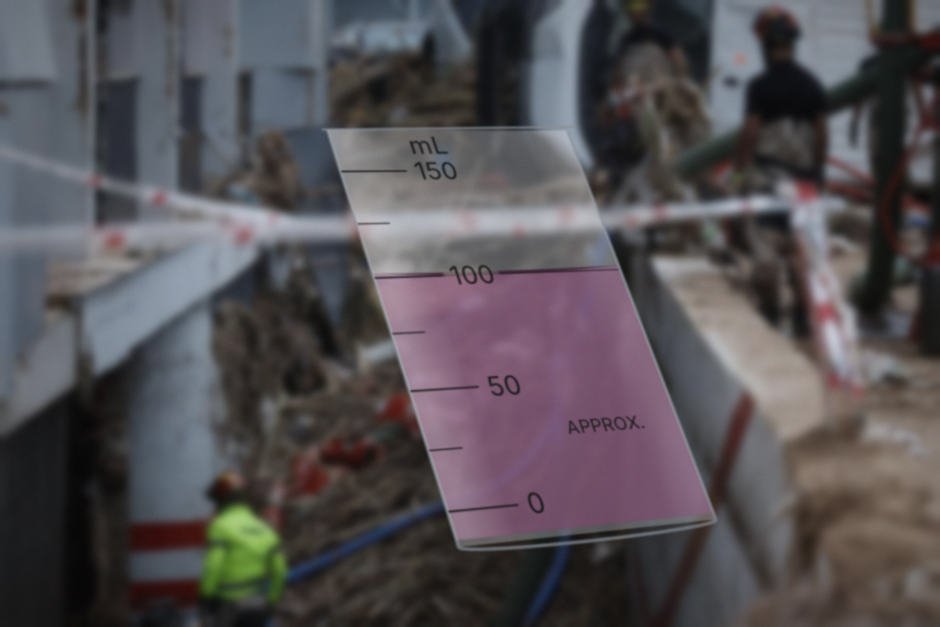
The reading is **100** mL
